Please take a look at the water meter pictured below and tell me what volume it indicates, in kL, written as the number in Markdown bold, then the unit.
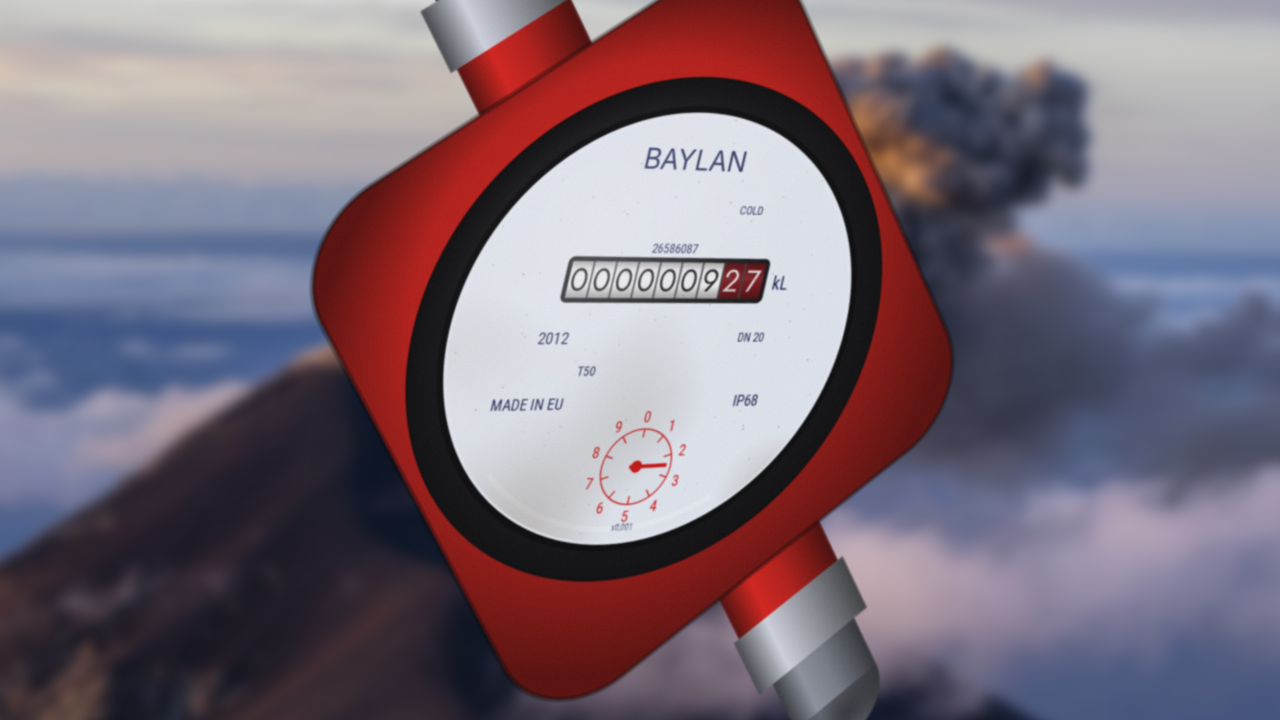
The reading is **9.272** kL
